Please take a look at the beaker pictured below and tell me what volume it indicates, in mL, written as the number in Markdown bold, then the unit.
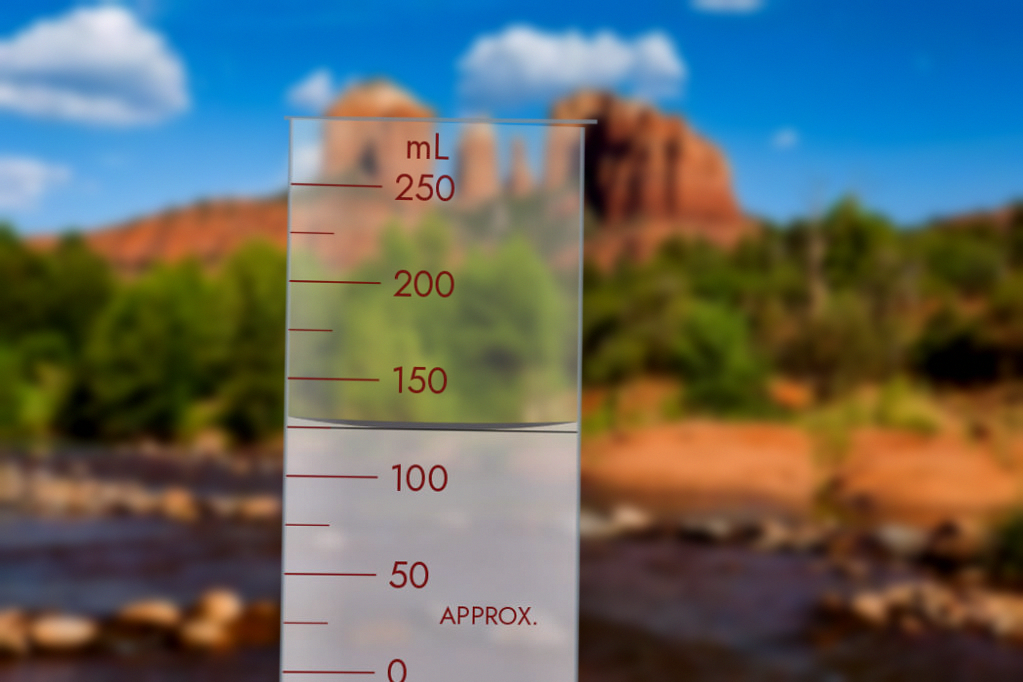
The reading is **125** mL
